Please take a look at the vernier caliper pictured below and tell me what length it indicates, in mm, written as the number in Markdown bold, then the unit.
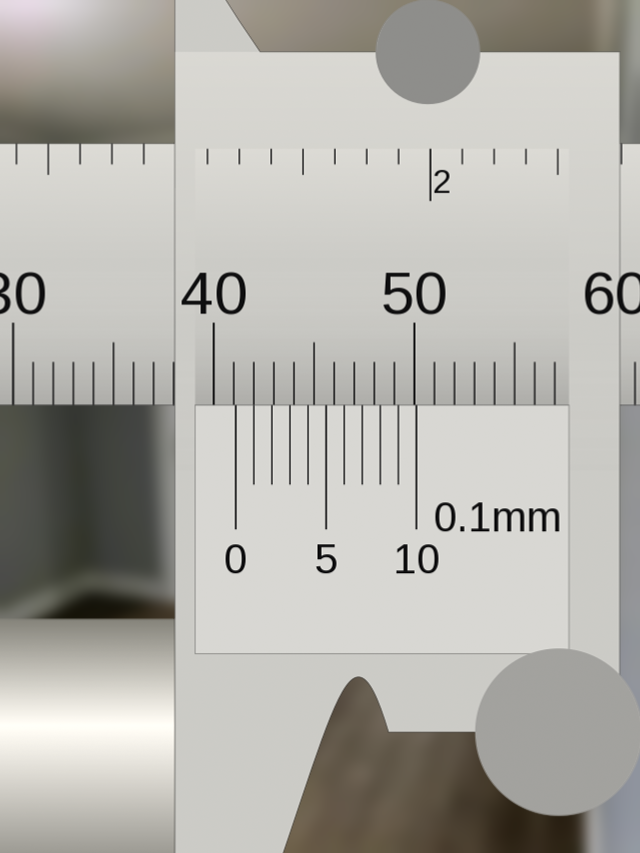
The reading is **41.1** mm
